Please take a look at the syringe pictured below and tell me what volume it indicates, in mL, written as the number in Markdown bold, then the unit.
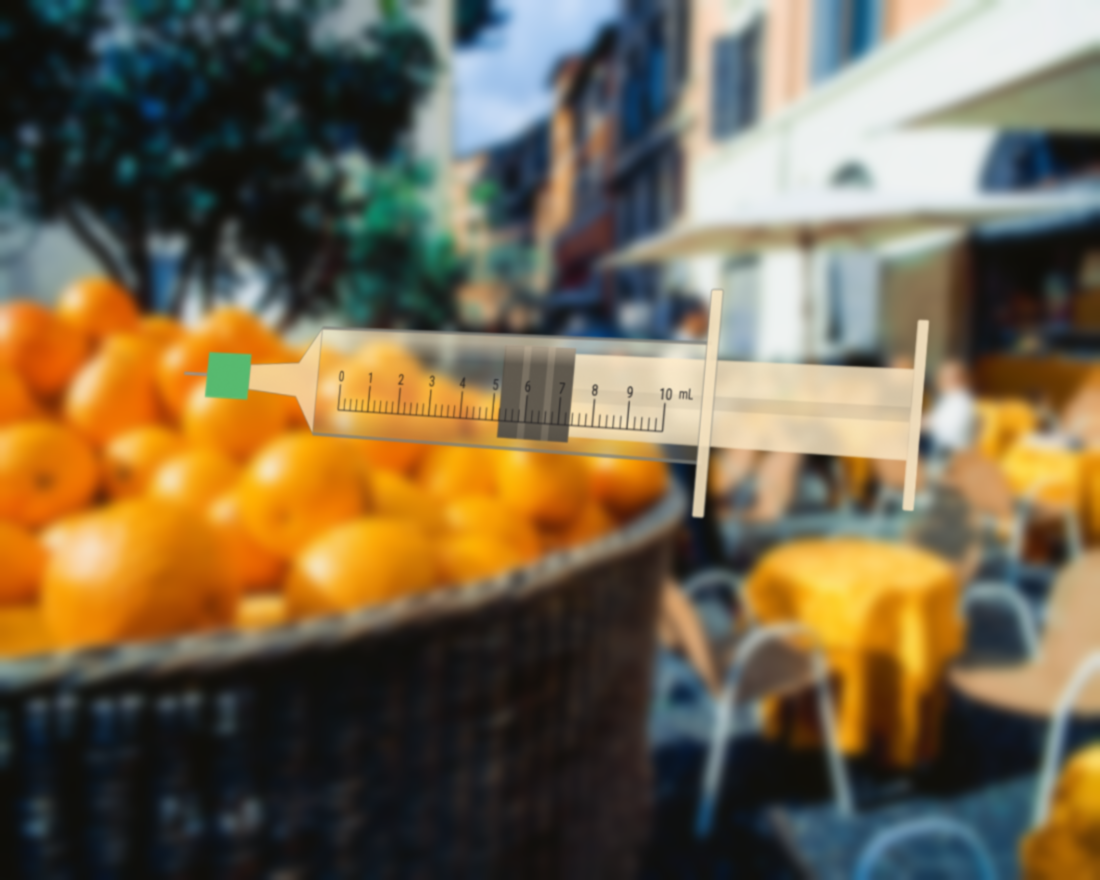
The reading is **5.2** mL
